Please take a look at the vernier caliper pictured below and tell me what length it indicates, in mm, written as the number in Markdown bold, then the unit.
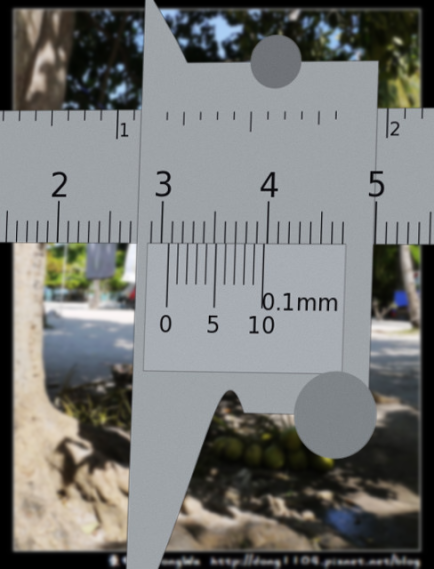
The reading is **30.7** mm
